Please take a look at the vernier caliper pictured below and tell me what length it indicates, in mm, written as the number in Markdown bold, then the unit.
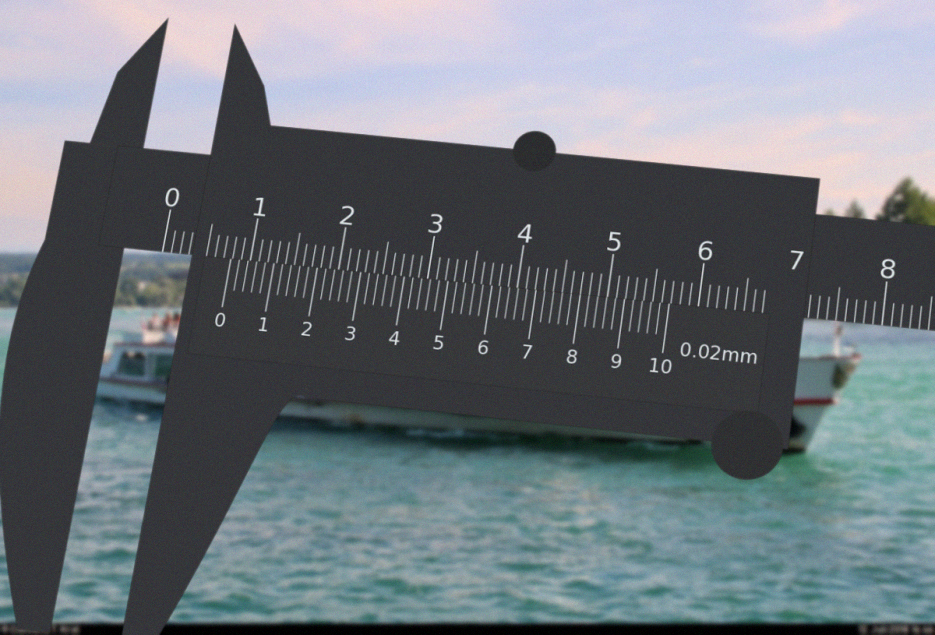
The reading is **7.8** mm
